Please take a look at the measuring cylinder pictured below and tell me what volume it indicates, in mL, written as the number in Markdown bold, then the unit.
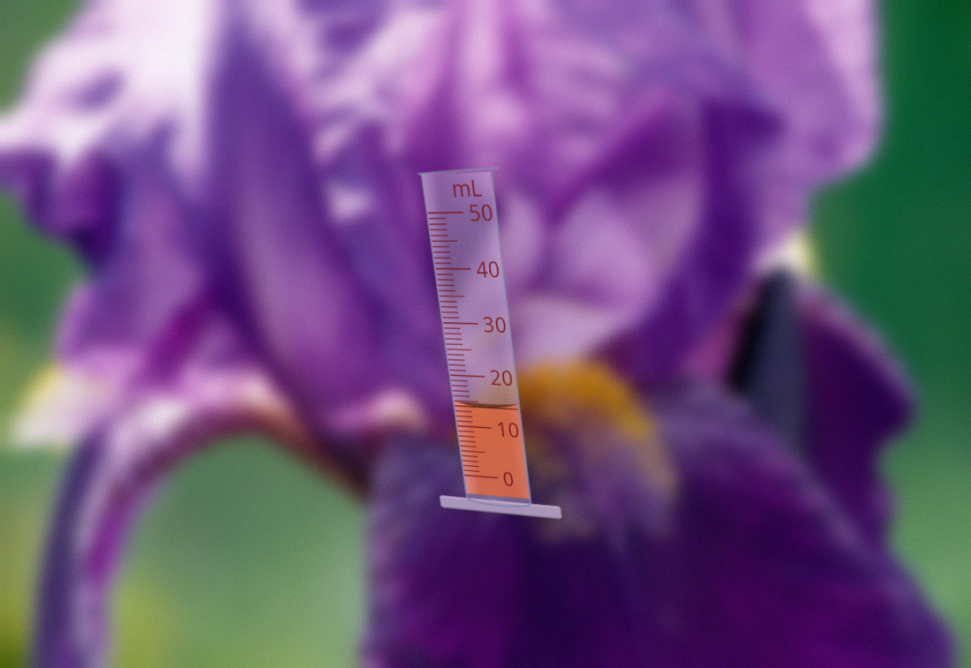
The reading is **14** mL
